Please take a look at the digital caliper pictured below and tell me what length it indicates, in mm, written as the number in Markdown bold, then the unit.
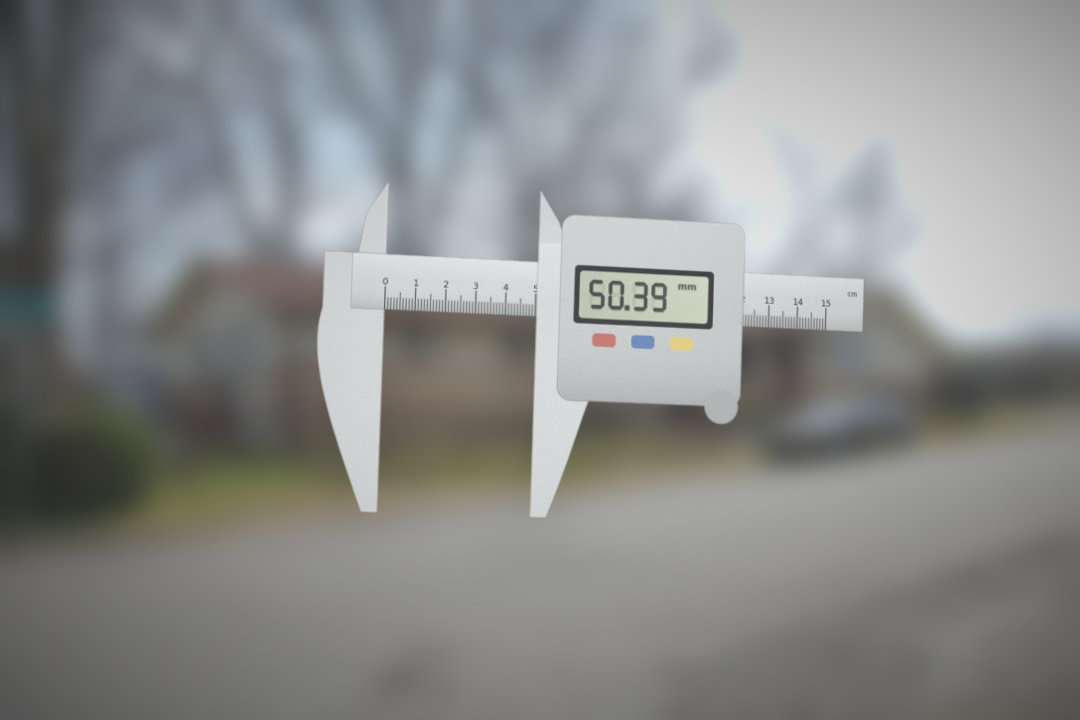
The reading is **50.39** mm
